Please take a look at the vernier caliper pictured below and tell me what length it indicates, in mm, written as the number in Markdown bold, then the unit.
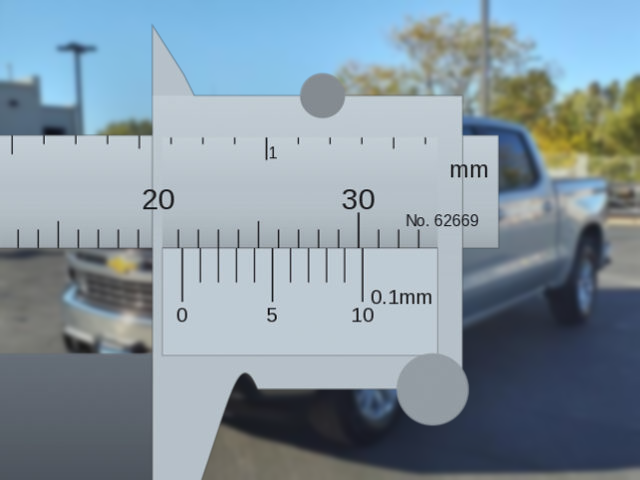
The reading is **21.2** mm
